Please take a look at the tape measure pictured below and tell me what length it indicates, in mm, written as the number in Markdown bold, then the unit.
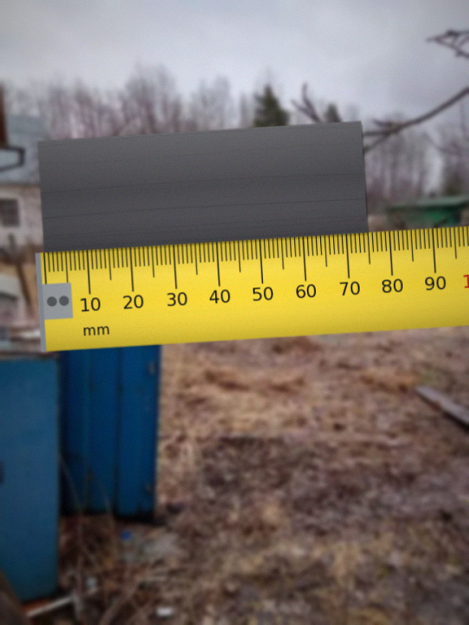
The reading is **75** mm
